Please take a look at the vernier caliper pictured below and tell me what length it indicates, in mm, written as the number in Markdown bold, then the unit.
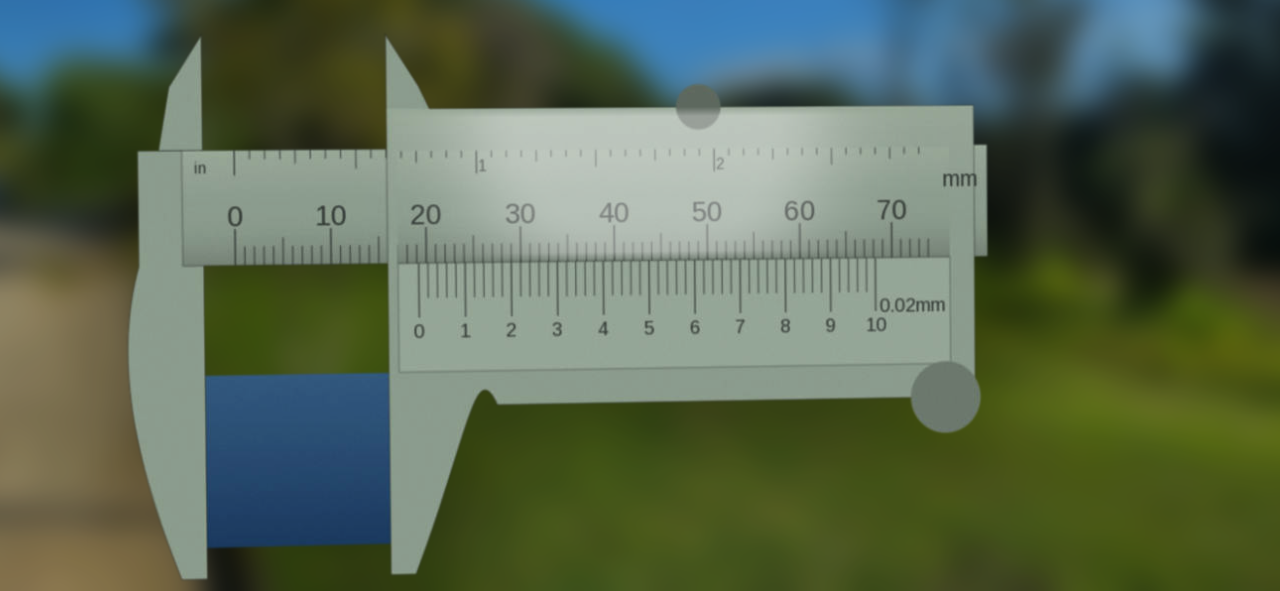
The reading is **19.2** mm
